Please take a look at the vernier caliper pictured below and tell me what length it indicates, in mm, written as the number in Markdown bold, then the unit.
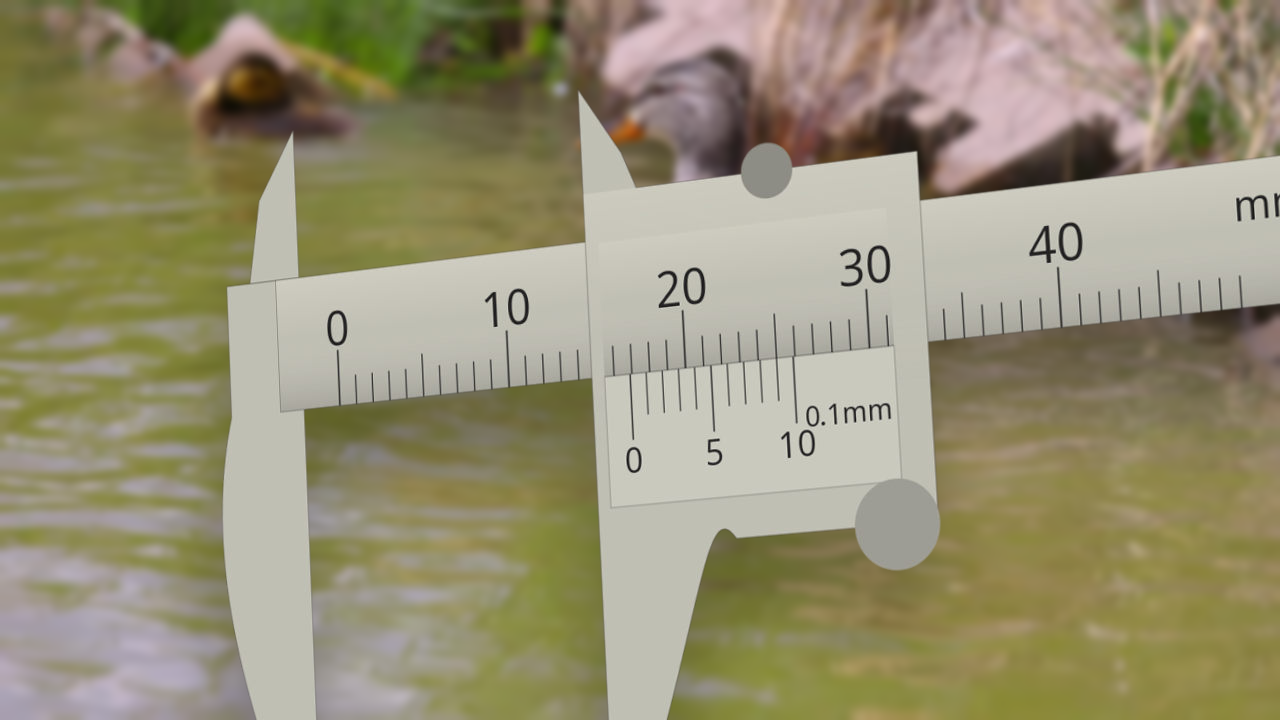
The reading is **16.9** mm
